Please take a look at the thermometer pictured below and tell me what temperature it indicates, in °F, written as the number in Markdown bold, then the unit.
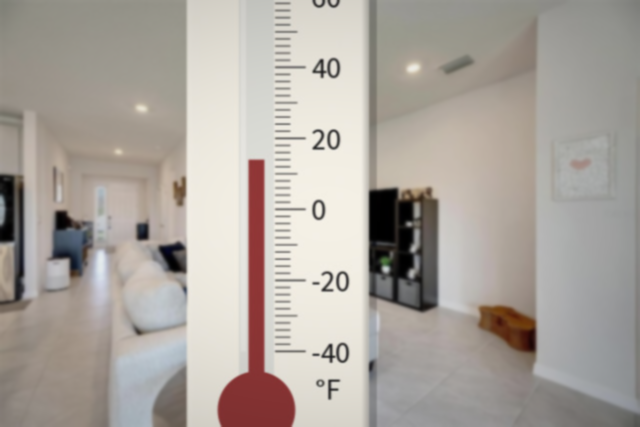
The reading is **14** °F
